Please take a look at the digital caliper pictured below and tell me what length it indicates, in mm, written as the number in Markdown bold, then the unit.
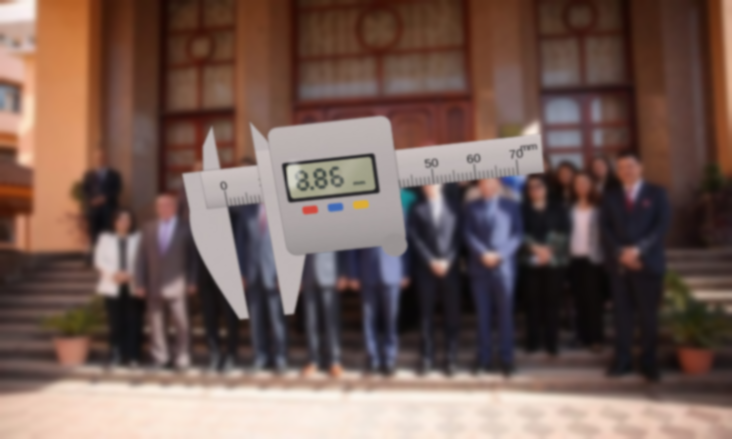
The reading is **8.86** mm
